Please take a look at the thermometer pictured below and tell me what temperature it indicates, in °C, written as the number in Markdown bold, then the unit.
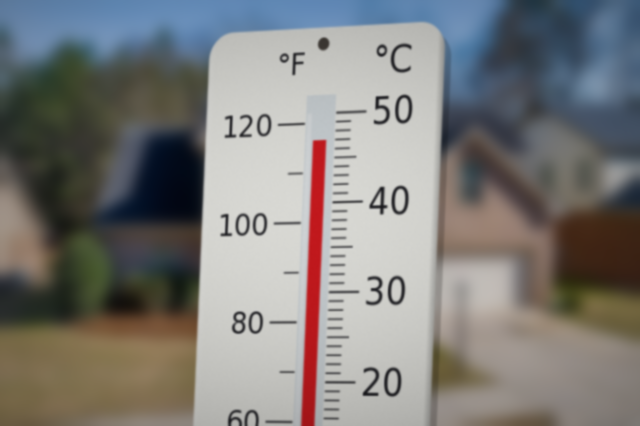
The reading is **47** °C
